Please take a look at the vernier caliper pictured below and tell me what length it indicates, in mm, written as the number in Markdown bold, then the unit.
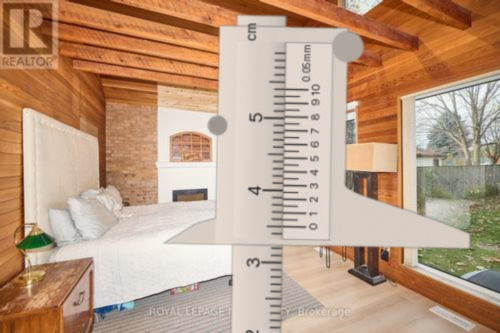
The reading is **35.0** mm
